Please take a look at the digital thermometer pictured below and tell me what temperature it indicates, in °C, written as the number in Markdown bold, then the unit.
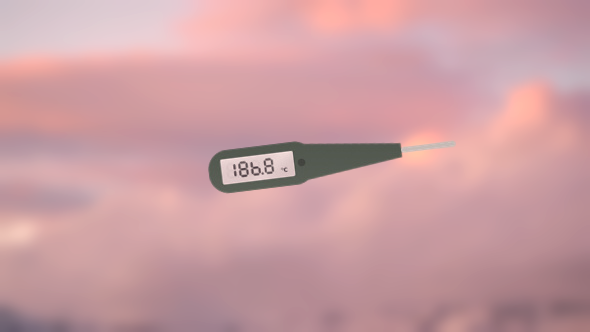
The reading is **186.8** °C
